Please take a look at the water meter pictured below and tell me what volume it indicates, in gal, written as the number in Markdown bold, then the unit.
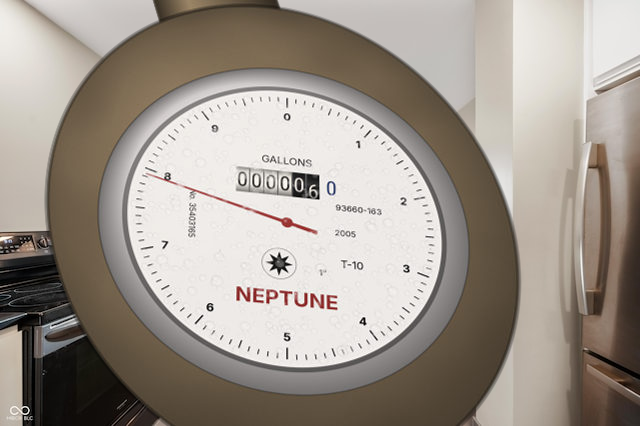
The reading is **57.9** gal
